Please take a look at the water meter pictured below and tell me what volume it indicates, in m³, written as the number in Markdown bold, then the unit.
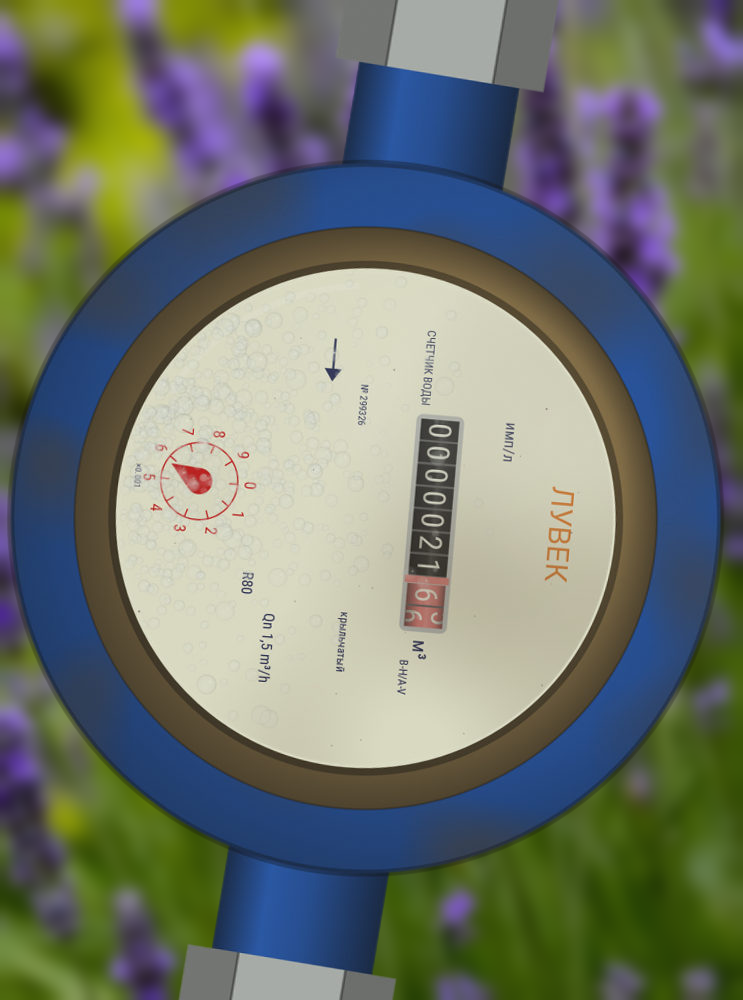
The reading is **21.655** m³
